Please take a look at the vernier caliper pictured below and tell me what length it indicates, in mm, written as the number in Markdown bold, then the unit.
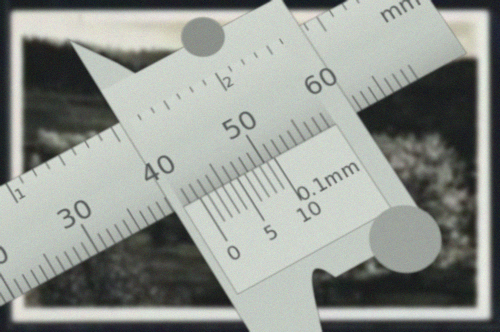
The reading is **42.2** mm
